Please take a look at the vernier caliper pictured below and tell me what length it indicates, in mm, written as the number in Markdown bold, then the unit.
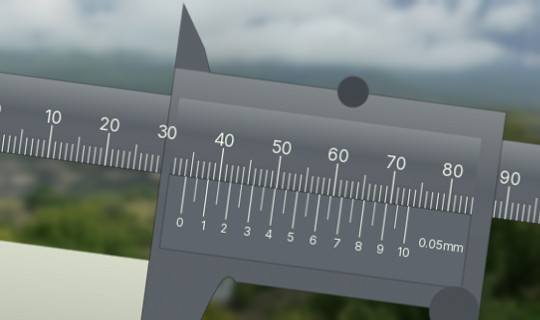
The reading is **34.2** mm
